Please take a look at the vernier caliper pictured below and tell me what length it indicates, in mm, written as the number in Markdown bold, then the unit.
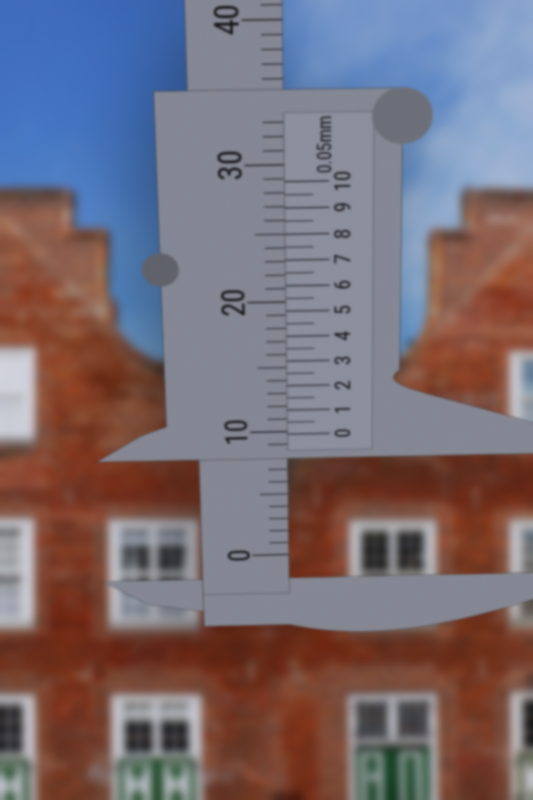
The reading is **9.8** mm
